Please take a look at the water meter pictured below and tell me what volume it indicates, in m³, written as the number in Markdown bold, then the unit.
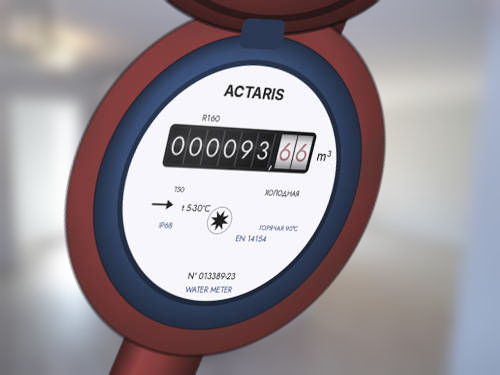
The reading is **93.66** m³
